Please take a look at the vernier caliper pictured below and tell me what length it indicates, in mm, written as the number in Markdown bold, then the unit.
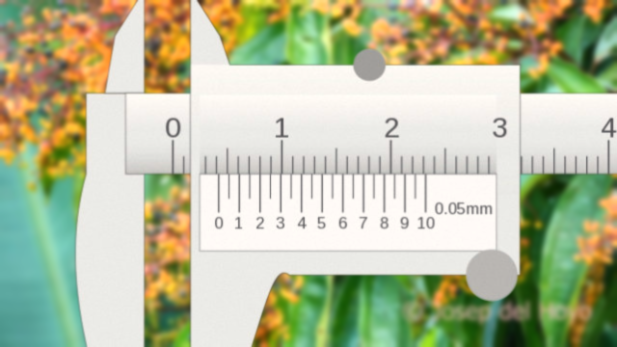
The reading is **4.2** mm
